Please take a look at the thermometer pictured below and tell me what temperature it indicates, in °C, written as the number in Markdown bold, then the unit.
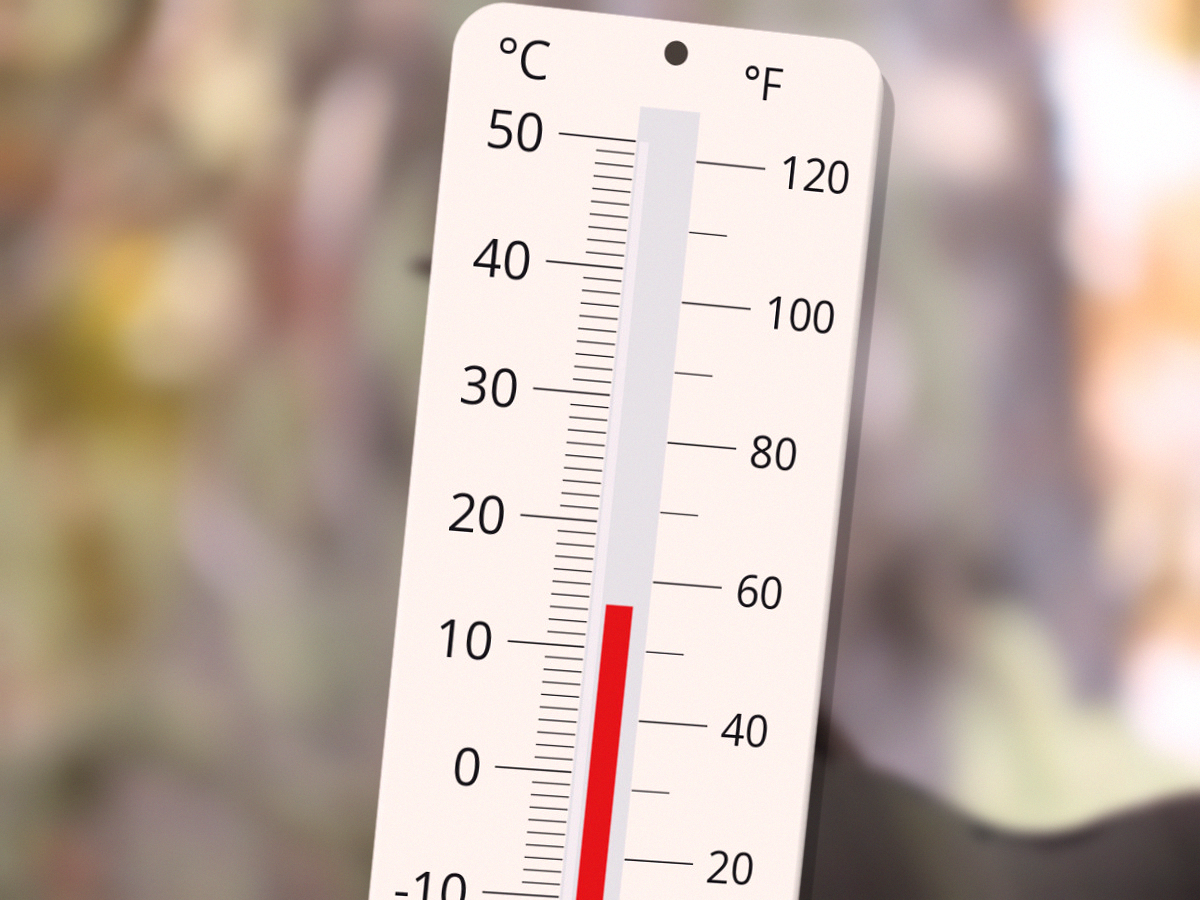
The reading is **13.5** °C
